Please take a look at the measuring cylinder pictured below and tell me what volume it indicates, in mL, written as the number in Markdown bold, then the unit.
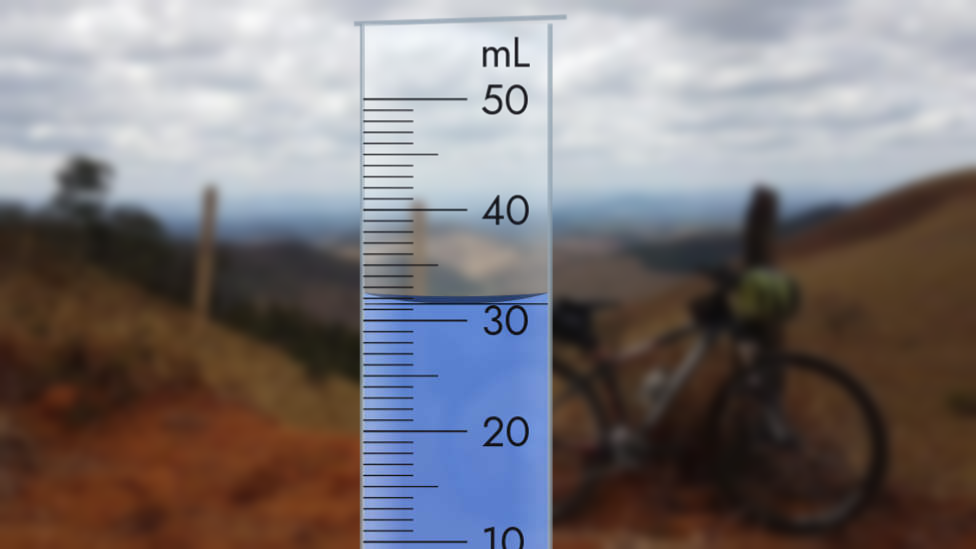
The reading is **31.5** mL
